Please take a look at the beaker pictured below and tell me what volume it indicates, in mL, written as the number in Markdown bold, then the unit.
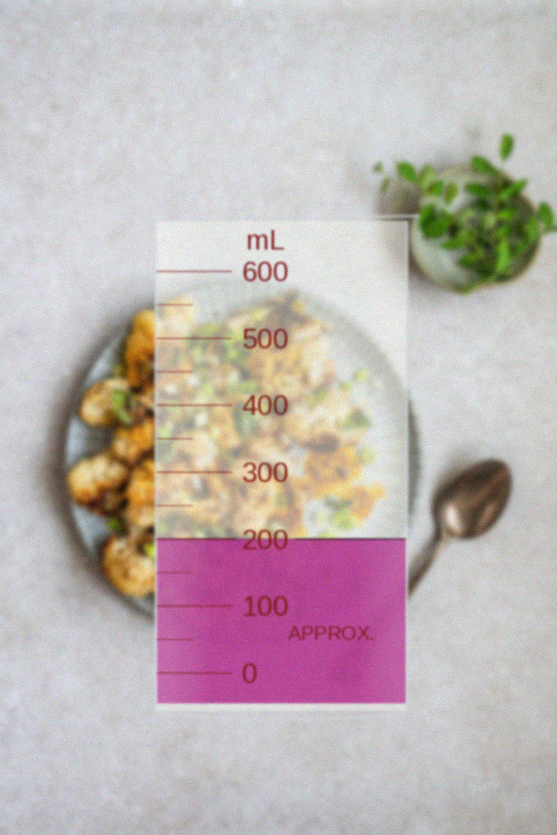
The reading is **200** mL
